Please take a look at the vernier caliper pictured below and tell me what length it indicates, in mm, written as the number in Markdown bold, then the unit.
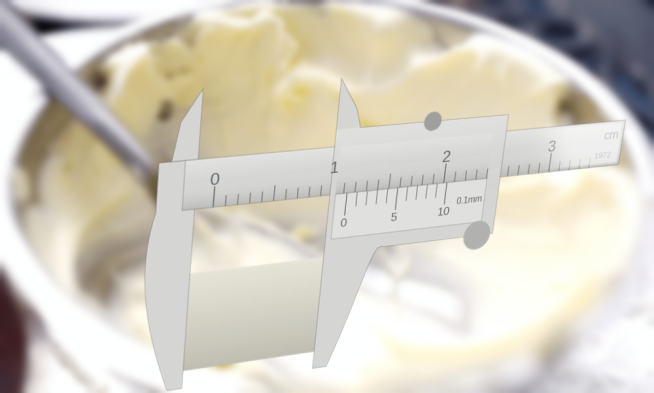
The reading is **11.3** mm
